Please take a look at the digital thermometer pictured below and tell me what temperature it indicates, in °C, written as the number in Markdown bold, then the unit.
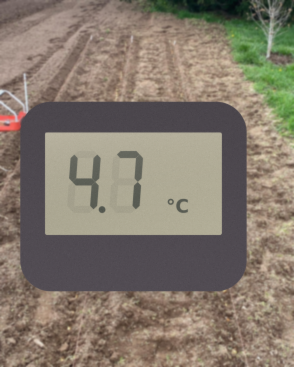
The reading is **4.7** °C
